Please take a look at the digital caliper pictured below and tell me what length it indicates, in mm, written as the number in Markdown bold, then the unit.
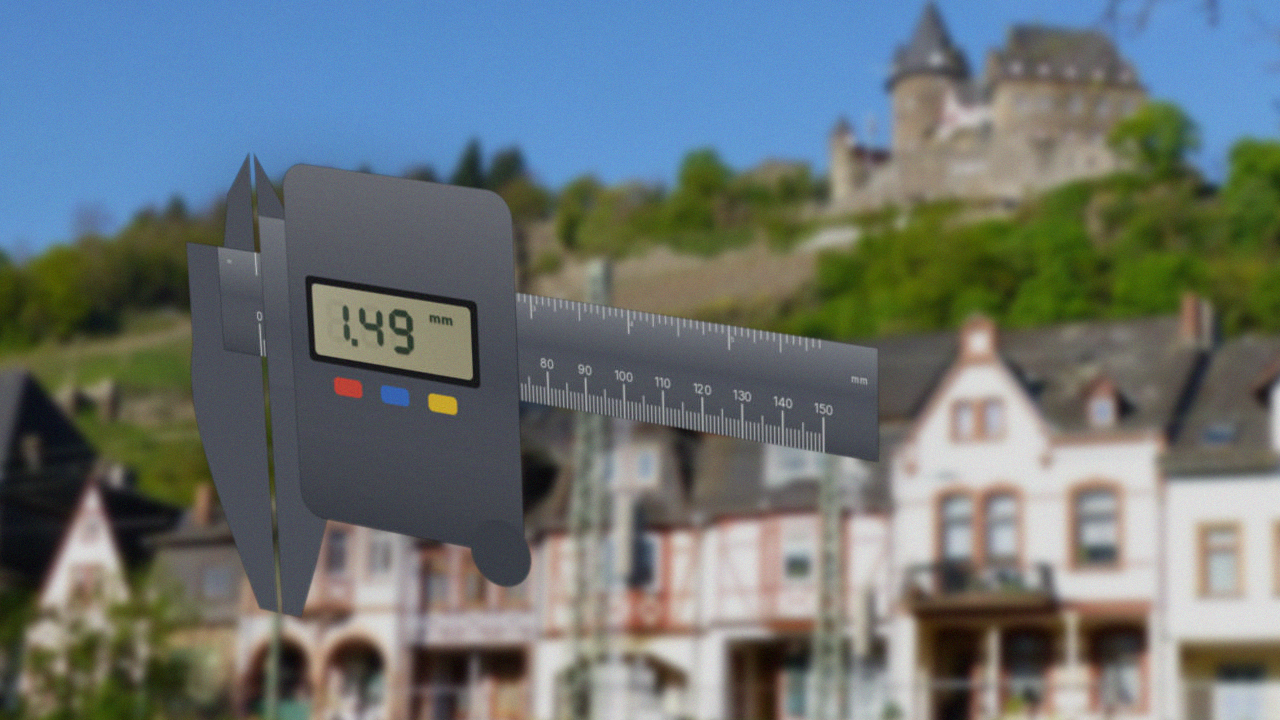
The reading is **1.49** mm
